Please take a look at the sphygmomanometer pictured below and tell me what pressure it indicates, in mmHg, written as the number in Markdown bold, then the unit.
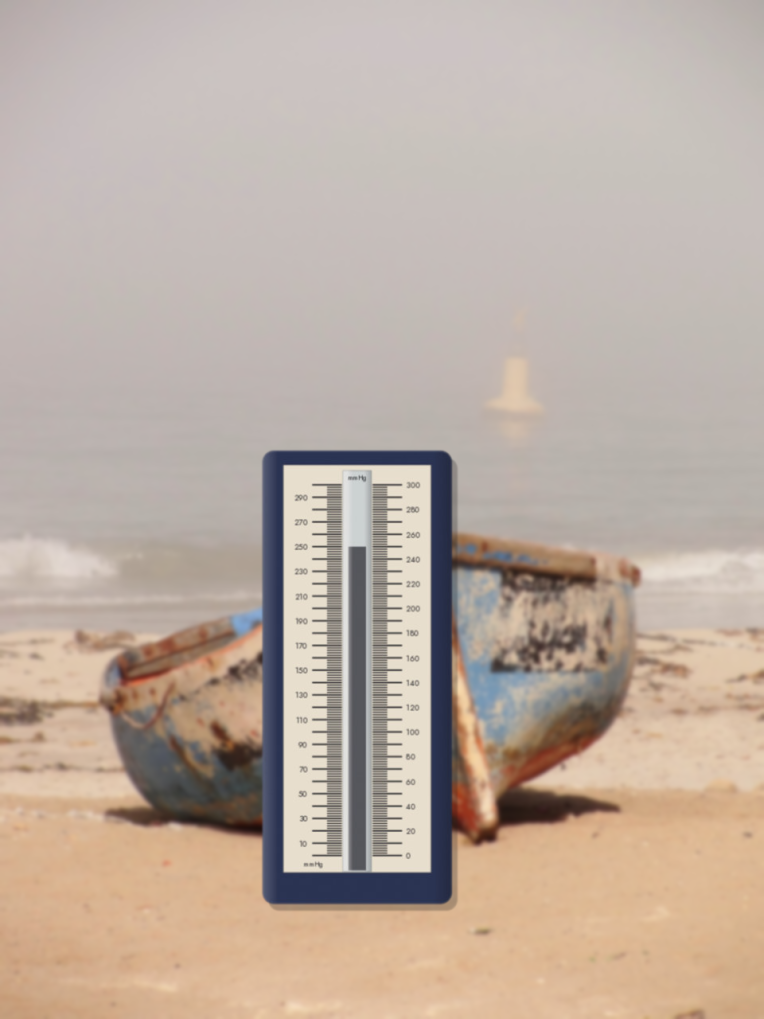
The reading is **250** mmHg
